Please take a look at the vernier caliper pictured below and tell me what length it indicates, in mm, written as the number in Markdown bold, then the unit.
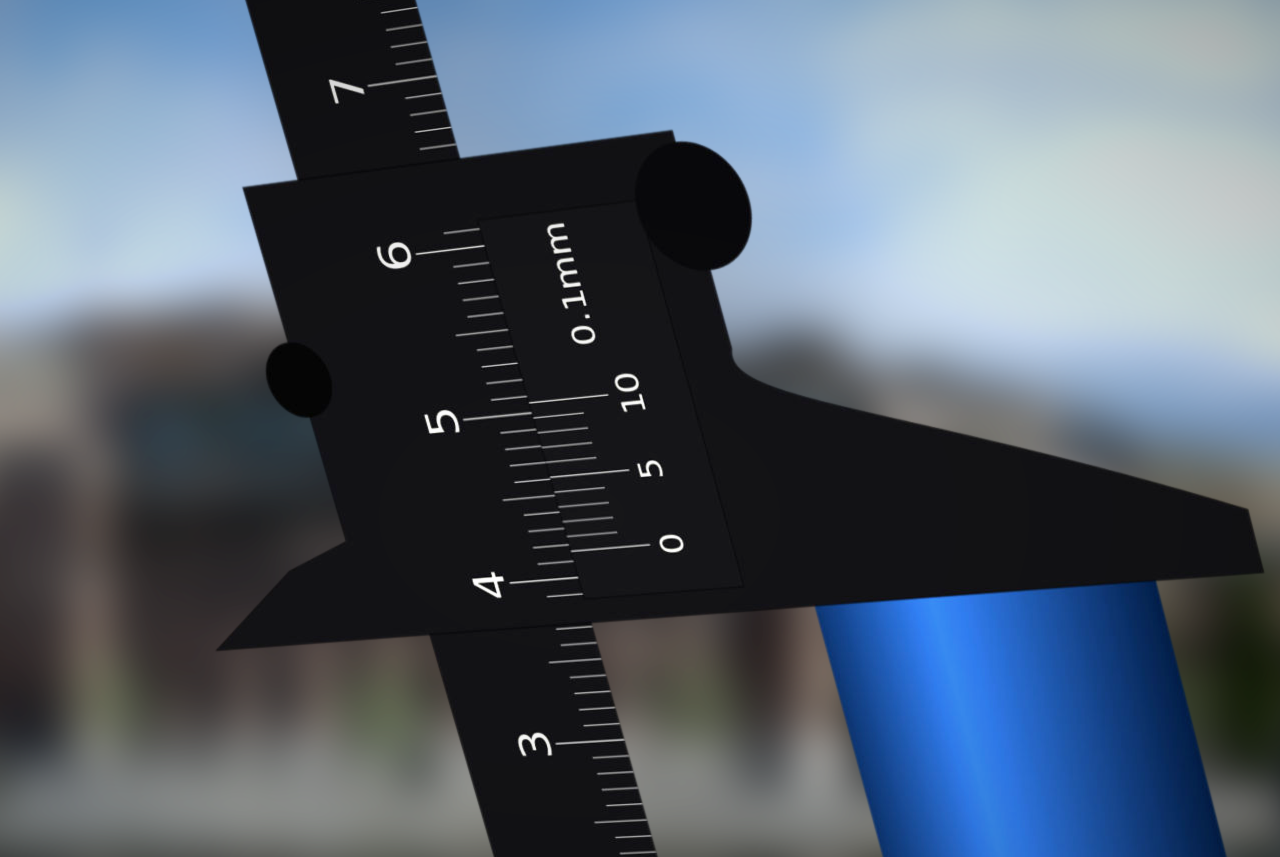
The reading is **41.6** mm
